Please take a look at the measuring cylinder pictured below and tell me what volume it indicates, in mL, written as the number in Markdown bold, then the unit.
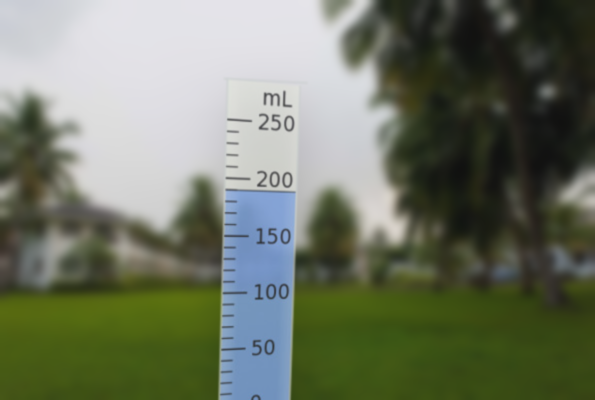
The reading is **190** mL
